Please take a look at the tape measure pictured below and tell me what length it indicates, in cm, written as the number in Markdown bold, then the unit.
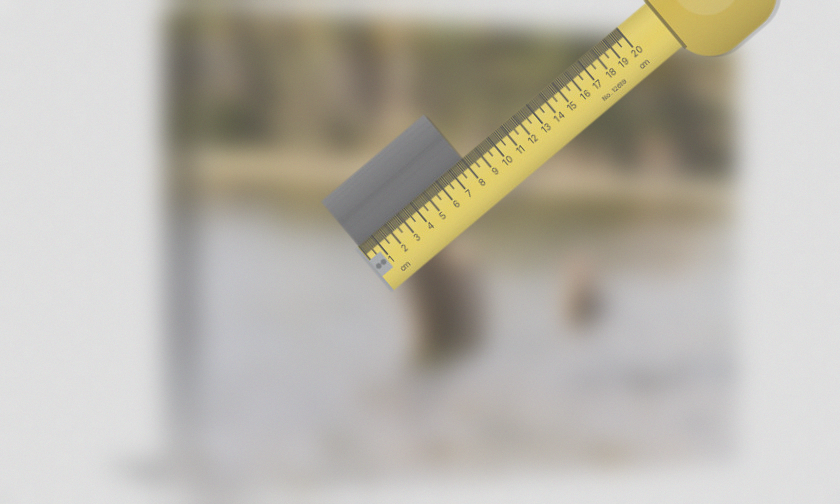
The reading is **8** cm
